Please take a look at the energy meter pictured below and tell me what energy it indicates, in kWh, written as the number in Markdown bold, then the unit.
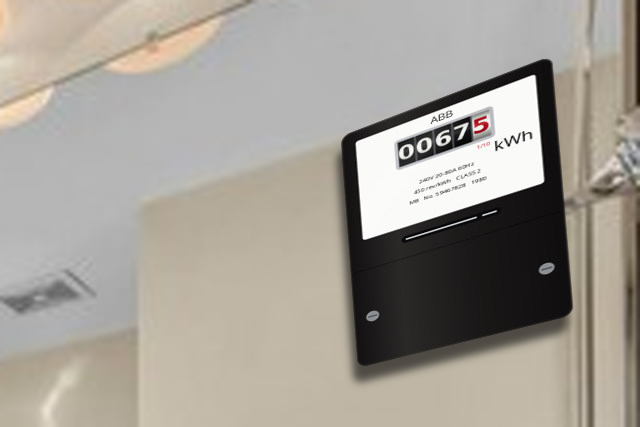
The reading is **67.5** kWh
